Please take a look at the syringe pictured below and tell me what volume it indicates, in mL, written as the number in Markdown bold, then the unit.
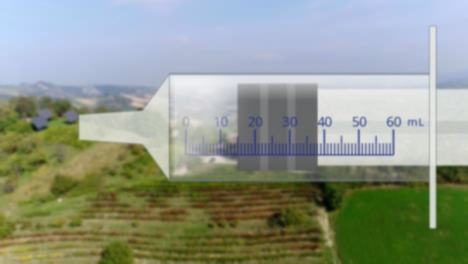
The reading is **15** mL
